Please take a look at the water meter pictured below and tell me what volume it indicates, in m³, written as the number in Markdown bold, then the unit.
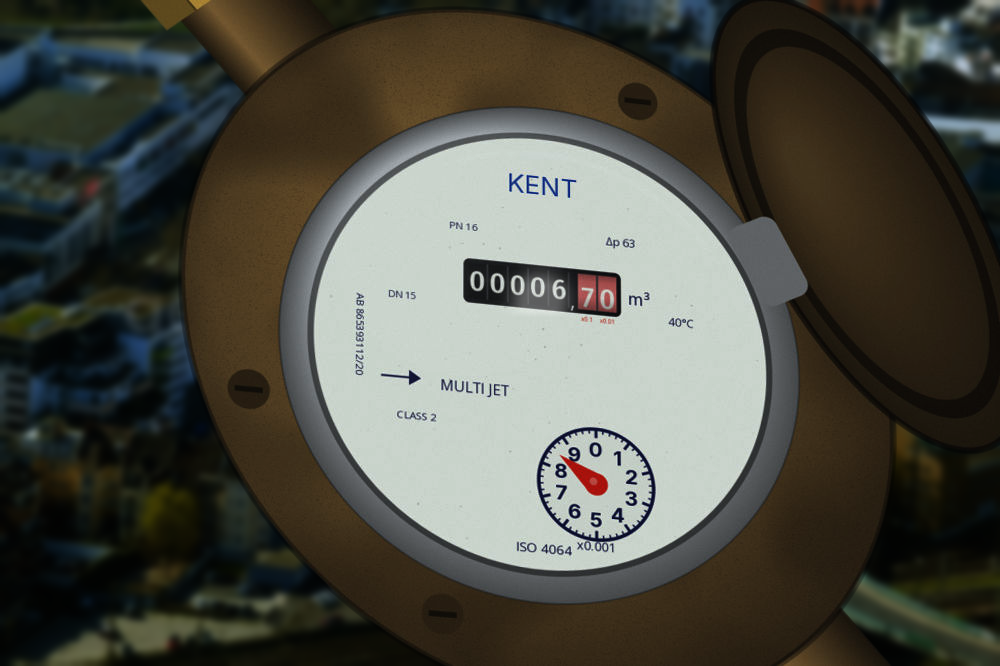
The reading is **6.698** m³
